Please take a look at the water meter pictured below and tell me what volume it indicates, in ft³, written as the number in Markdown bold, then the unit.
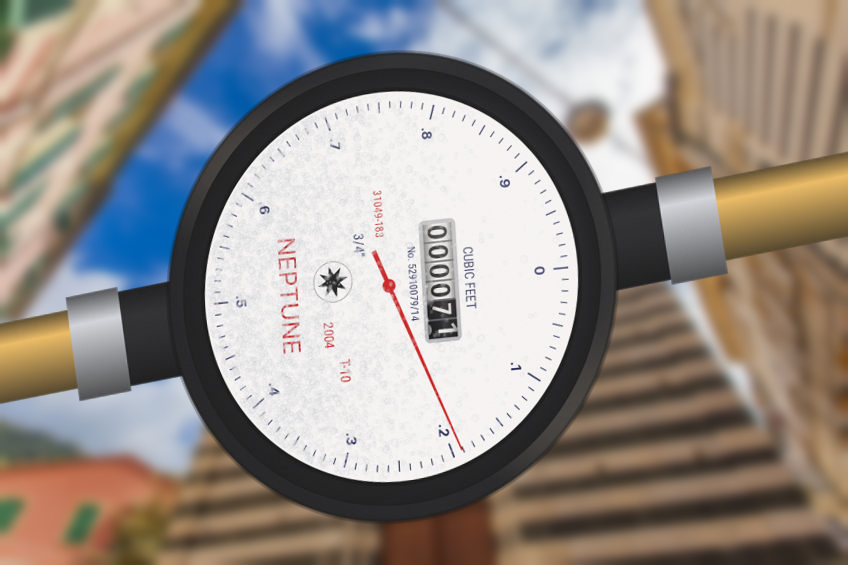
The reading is **71.19** ft³
